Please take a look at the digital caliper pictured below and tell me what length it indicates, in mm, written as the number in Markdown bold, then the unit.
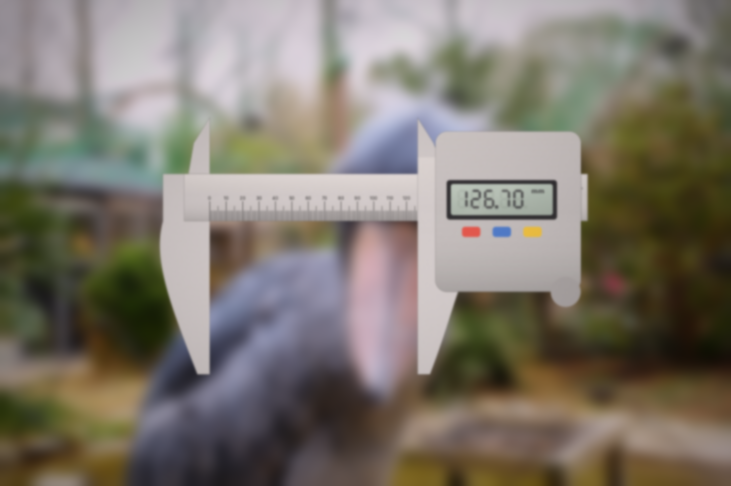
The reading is **126.70** mm
